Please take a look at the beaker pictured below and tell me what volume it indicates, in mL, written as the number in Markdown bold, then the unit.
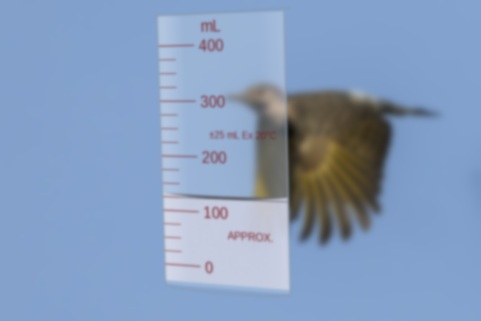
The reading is **125** mL
